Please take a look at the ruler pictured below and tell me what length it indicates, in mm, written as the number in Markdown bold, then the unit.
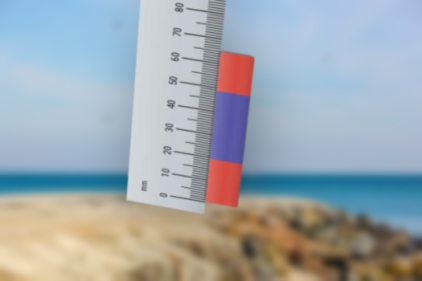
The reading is **65** mm
